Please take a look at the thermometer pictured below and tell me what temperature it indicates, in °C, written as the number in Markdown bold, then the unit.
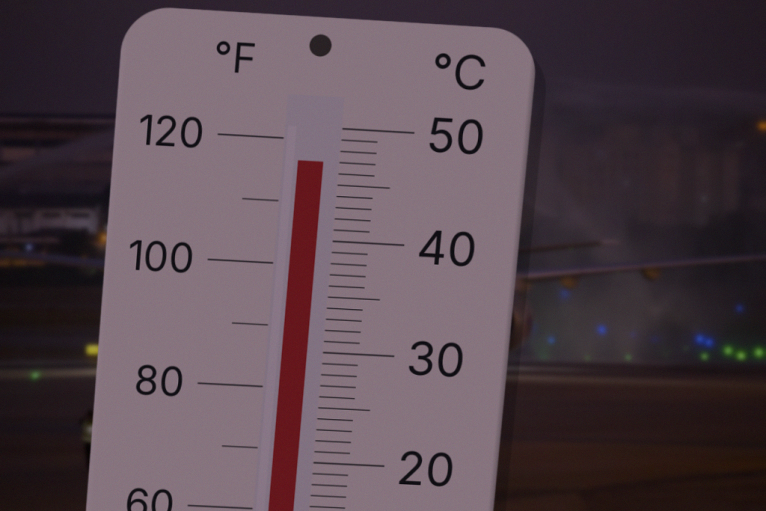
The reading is **47** °C
